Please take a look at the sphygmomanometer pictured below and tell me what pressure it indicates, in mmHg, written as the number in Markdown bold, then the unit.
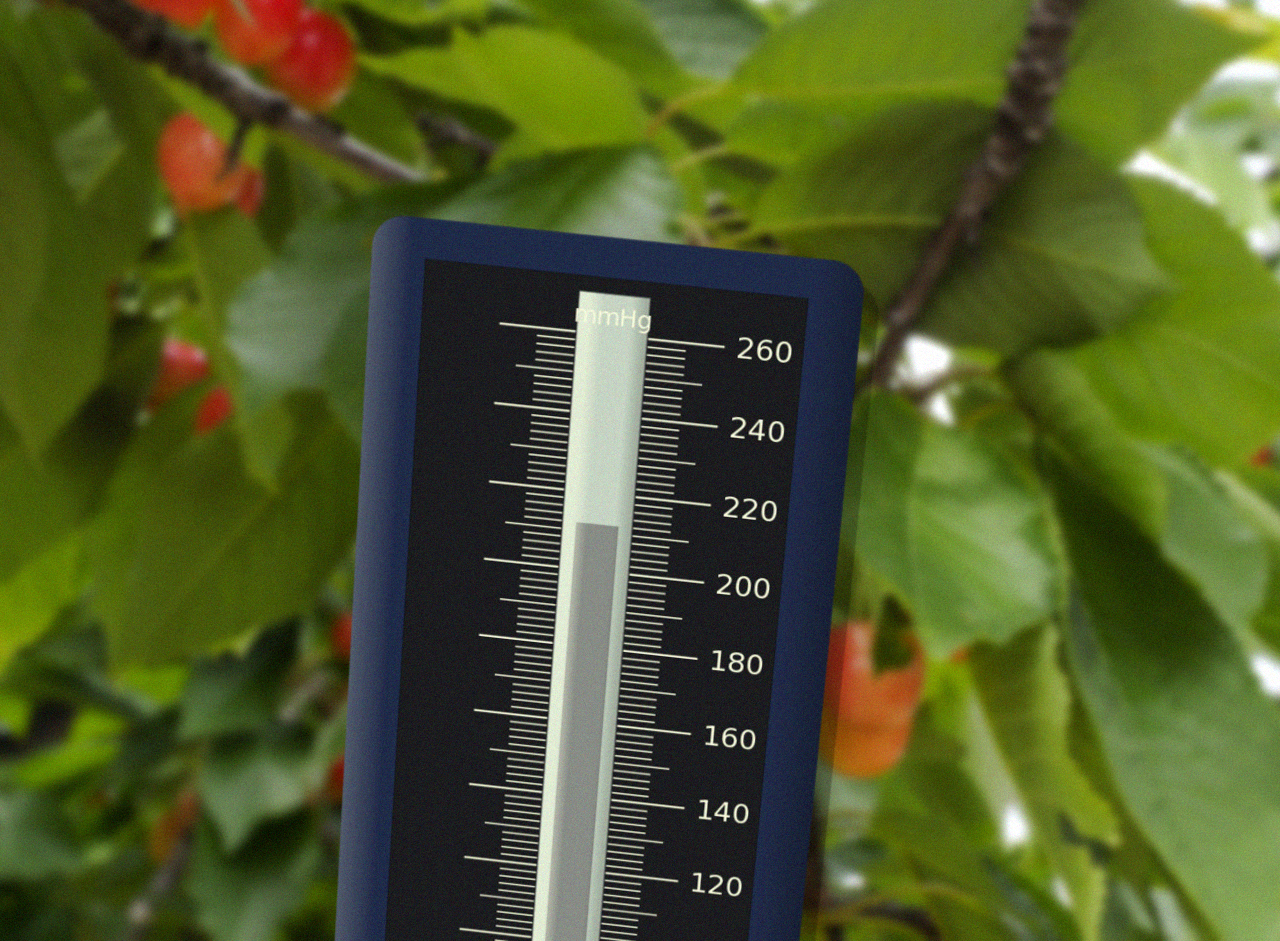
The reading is **212** mmHg
